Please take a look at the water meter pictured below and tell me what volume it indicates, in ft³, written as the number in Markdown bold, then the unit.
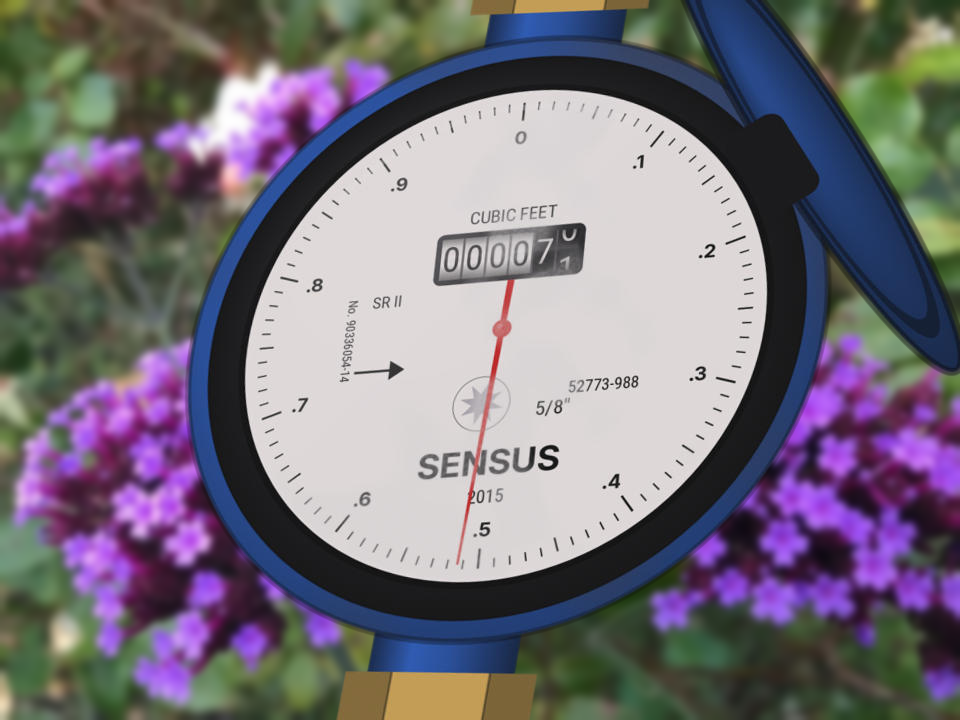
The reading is **70.51** ft³
